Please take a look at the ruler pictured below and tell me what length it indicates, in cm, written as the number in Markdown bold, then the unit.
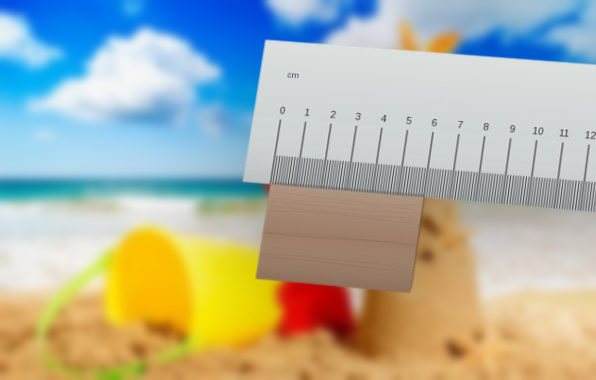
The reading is **6** cm
